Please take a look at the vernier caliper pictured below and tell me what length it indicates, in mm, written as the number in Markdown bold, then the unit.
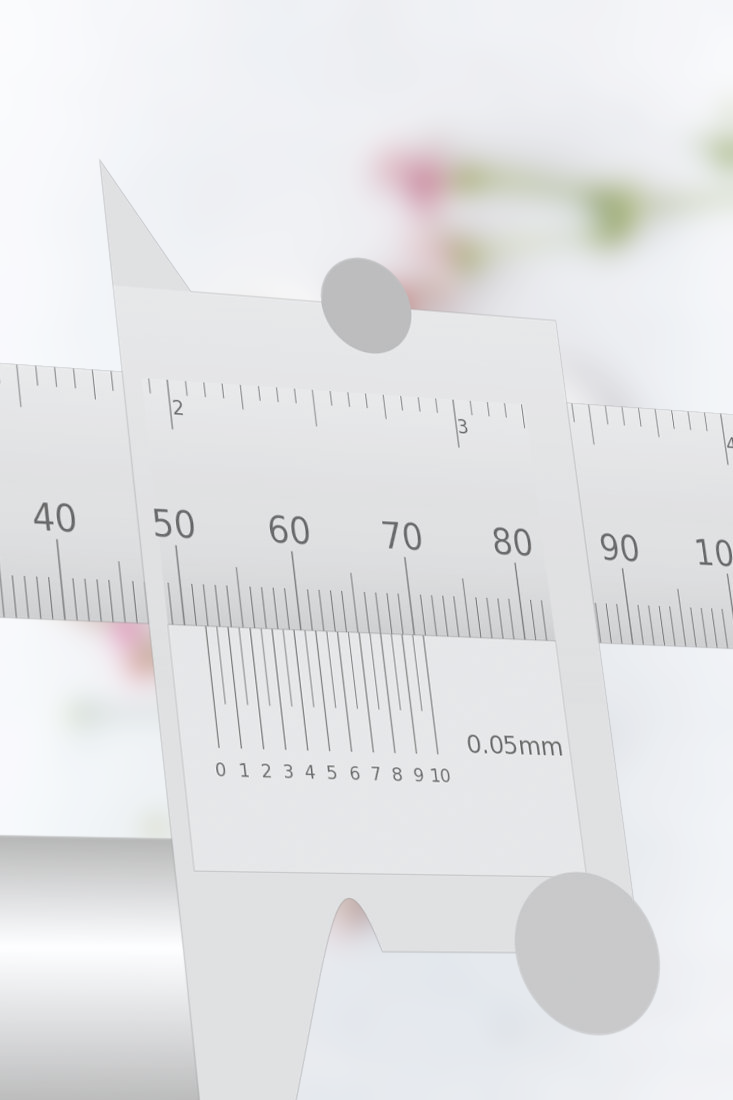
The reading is **51.8** mm
